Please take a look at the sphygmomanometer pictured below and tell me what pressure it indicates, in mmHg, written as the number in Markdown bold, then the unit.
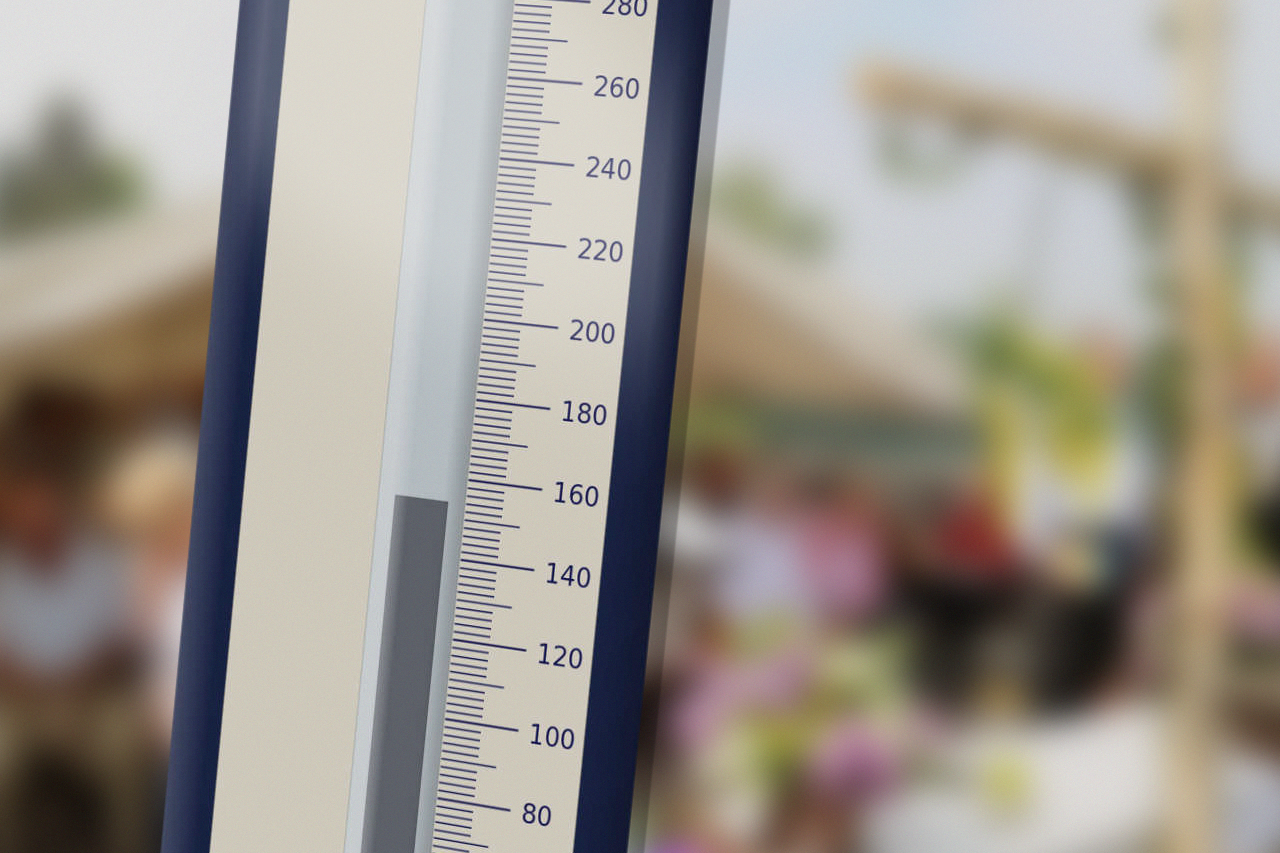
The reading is **154** mmHg
